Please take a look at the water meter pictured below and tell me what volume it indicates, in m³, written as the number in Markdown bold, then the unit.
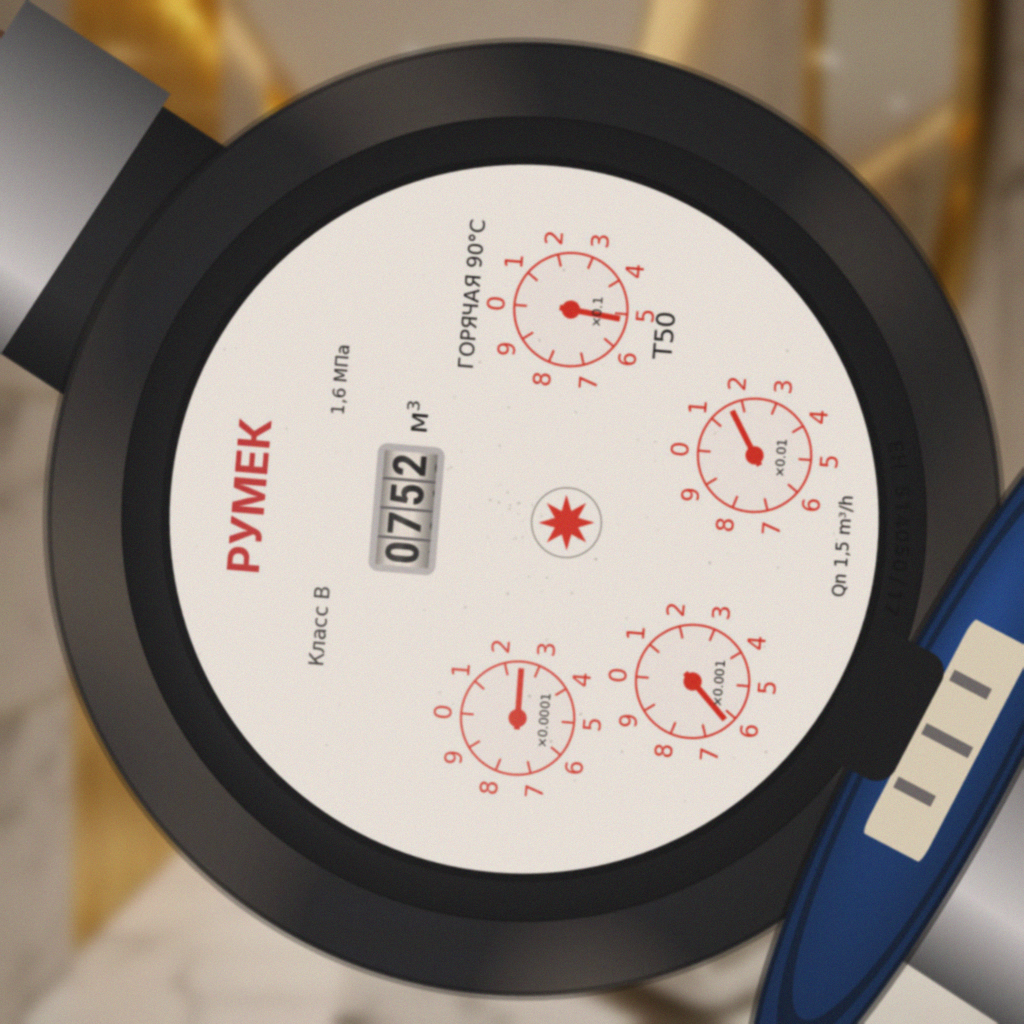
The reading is **752.5162** m³
